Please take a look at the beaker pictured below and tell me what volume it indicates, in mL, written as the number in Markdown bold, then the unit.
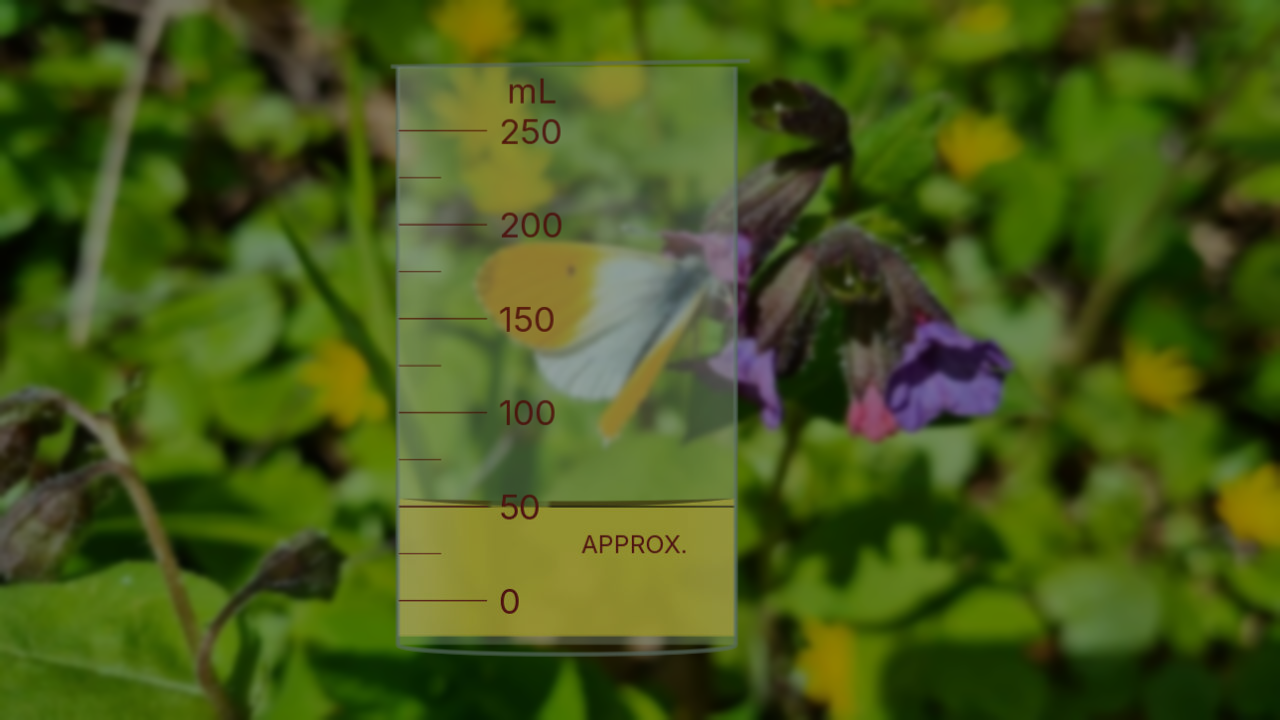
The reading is **50** mL
